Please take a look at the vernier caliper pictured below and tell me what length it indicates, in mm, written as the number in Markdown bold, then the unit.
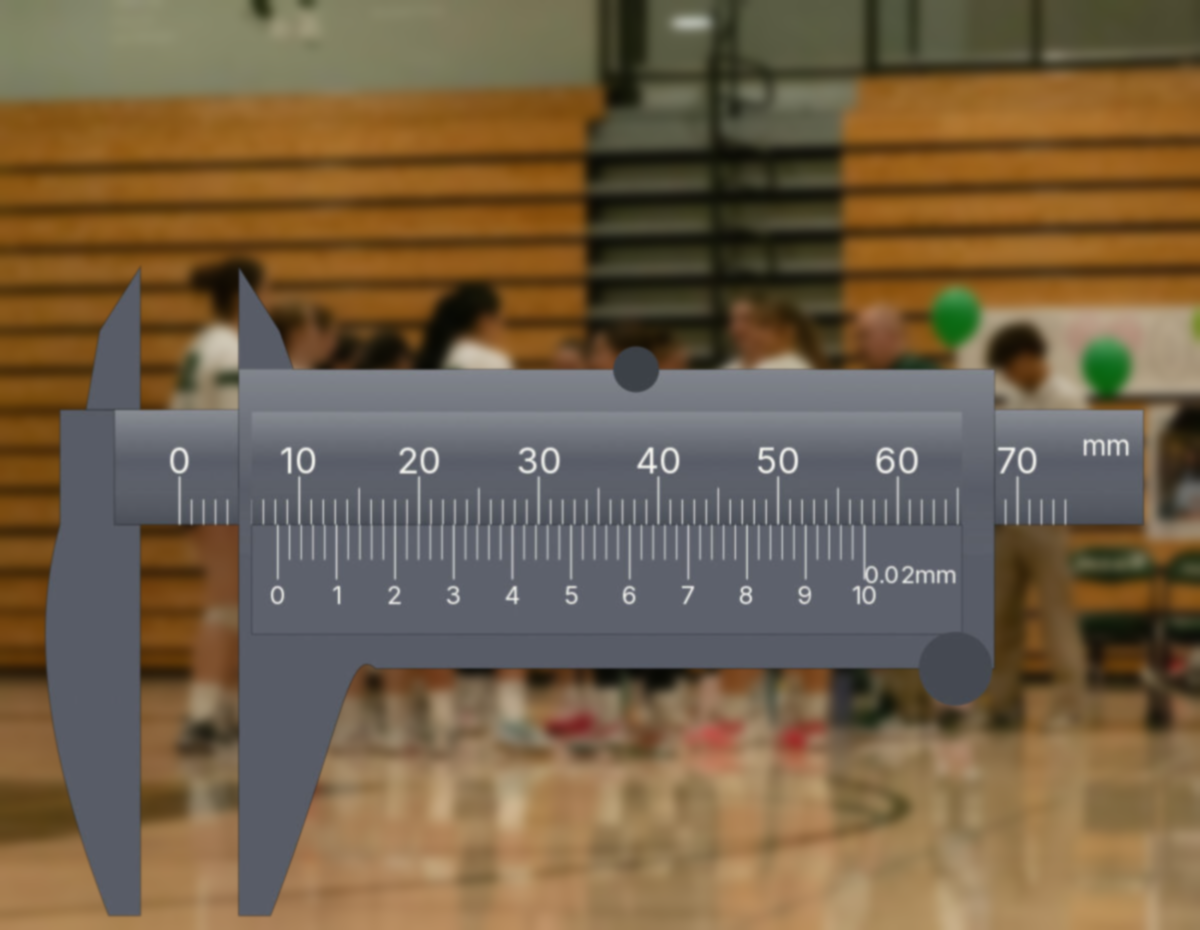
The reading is **8.2** mm
